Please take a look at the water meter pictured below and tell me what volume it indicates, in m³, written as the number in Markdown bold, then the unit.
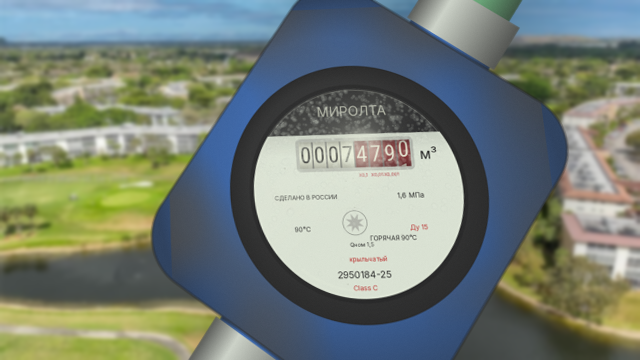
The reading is **7.4790** m³
